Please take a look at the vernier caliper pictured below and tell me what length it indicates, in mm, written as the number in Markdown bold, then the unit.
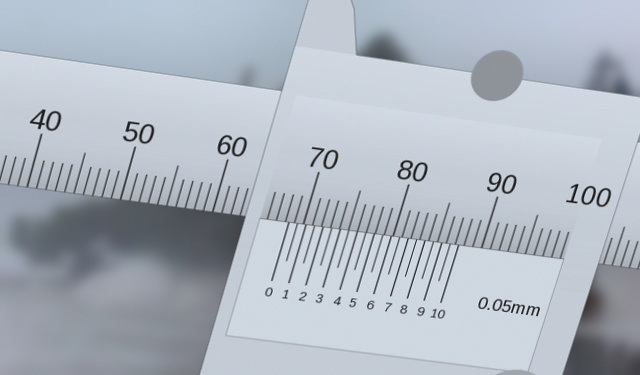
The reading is **68.4** mm
